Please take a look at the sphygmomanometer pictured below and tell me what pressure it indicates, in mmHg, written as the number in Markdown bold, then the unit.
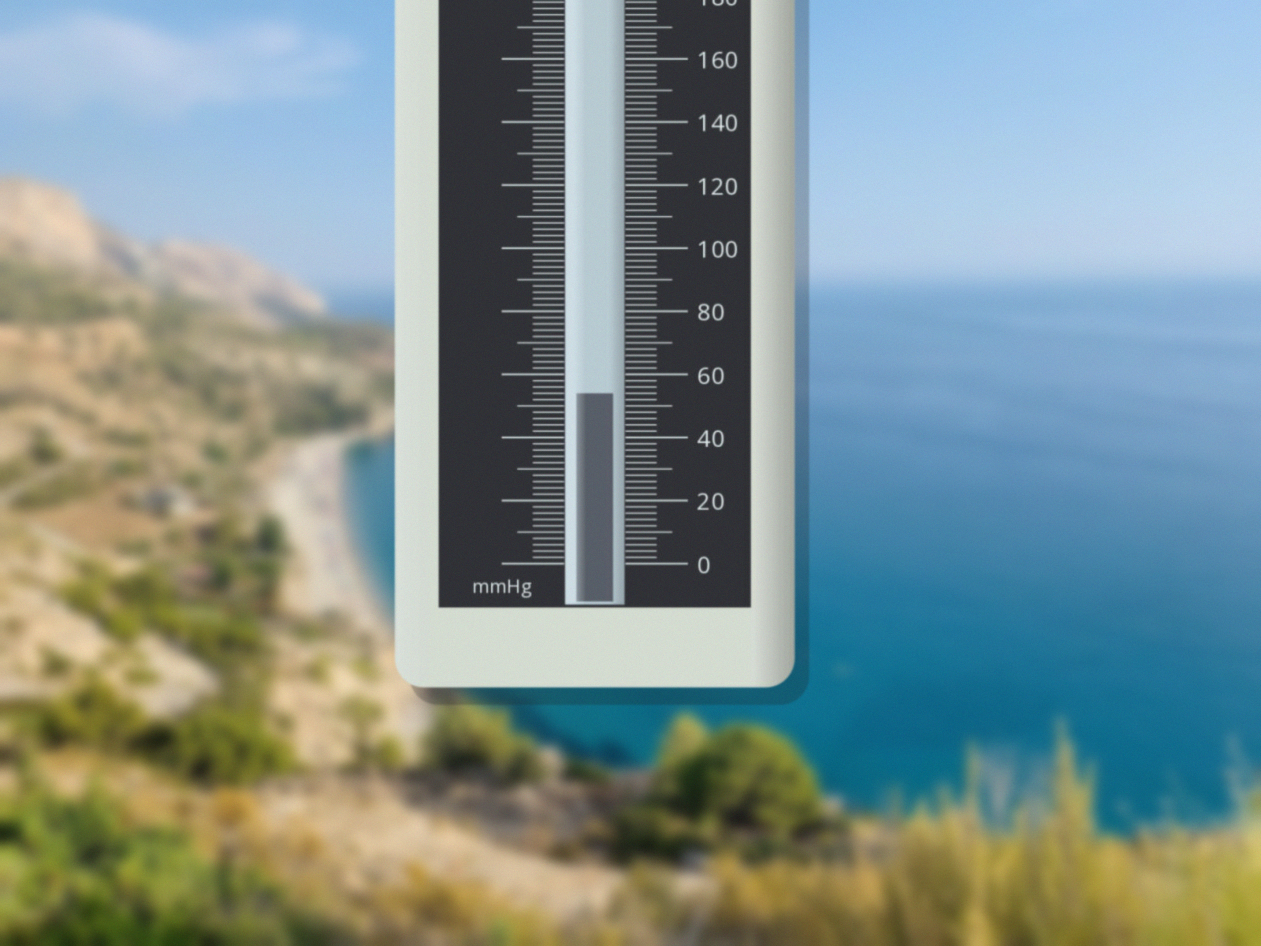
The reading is **54** mmHg
